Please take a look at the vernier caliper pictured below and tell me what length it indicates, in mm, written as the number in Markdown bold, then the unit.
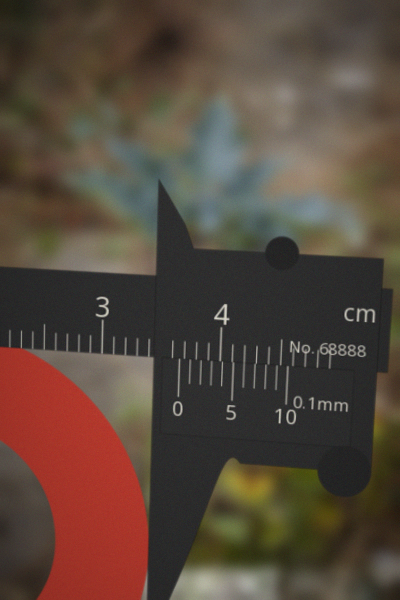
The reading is **36.6** mm
